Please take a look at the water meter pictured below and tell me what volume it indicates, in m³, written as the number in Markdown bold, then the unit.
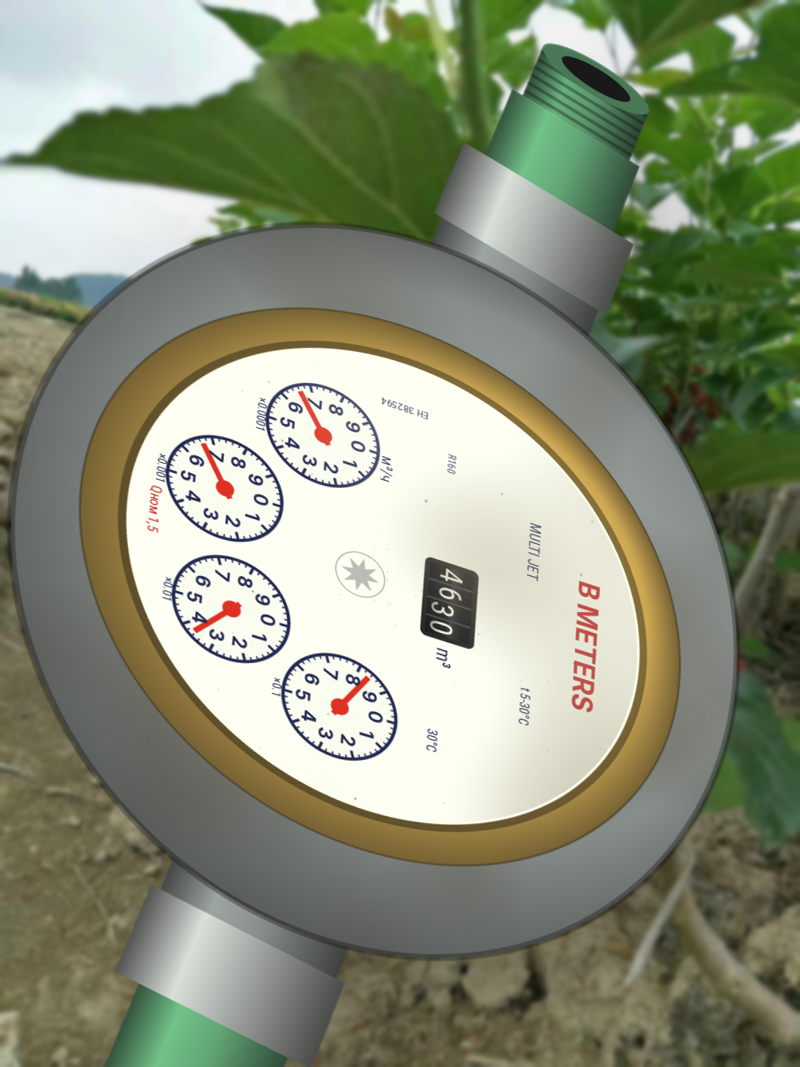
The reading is **4629.8366** m³
